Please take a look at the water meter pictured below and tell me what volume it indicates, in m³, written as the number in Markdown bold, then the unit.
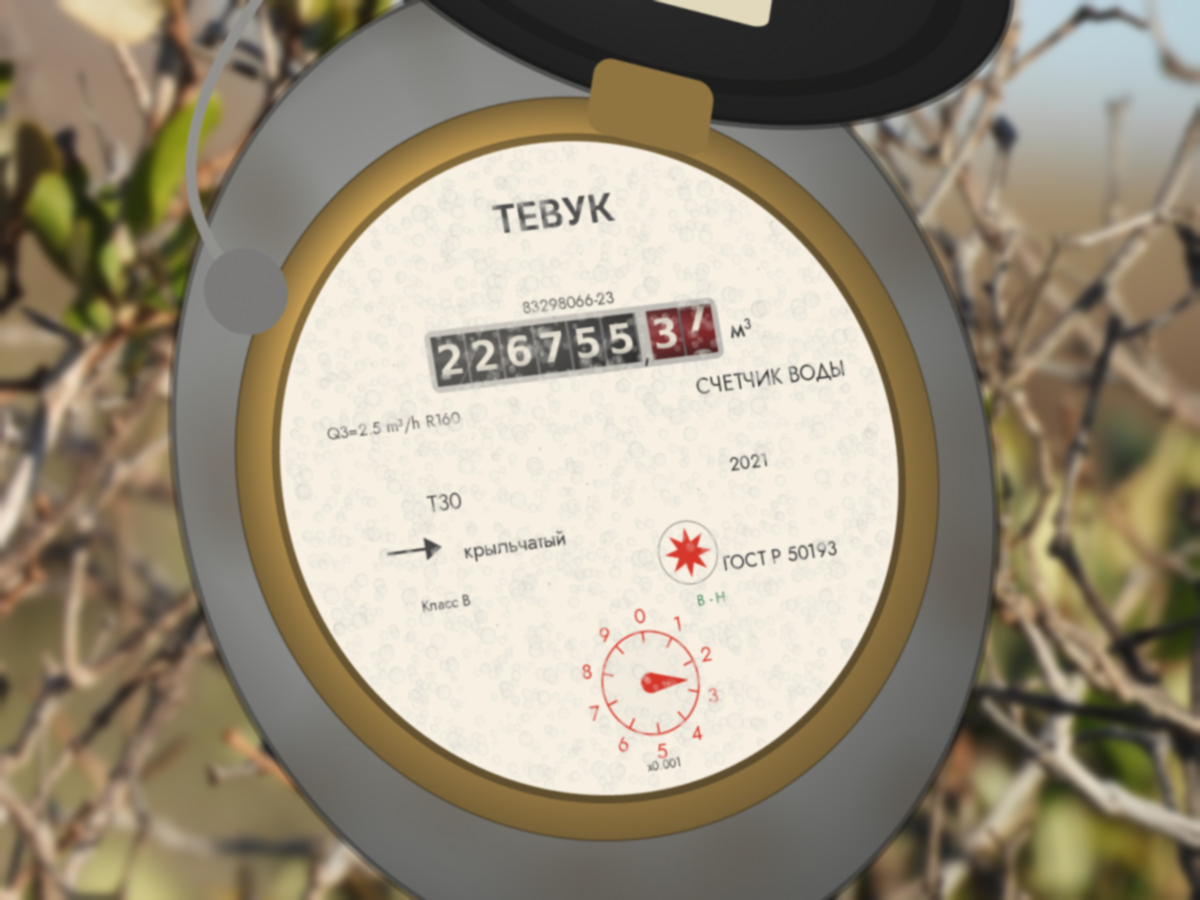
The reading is **226755.372** m³
